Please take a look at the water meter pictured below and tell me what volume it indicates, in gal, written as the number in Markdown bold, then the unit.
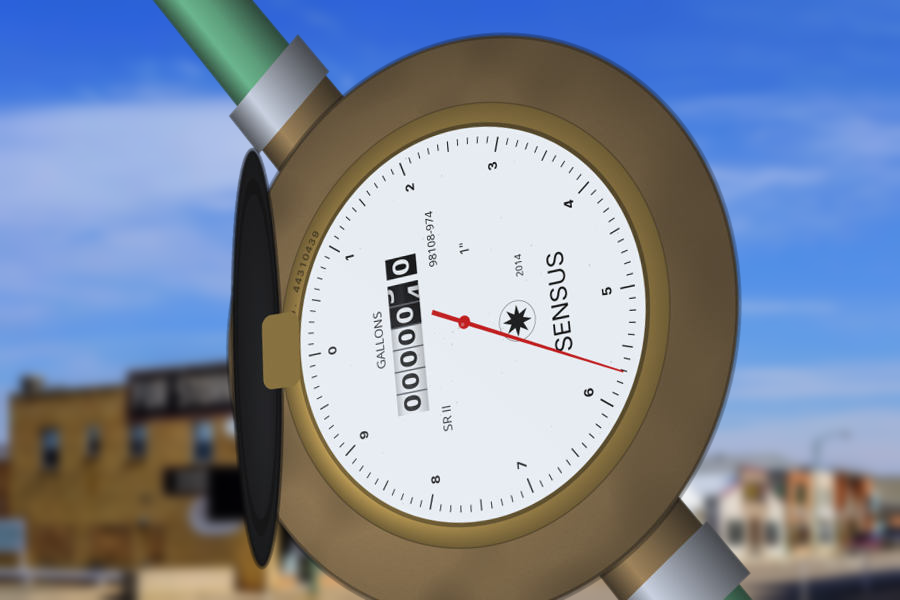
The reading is **35.7** gal
